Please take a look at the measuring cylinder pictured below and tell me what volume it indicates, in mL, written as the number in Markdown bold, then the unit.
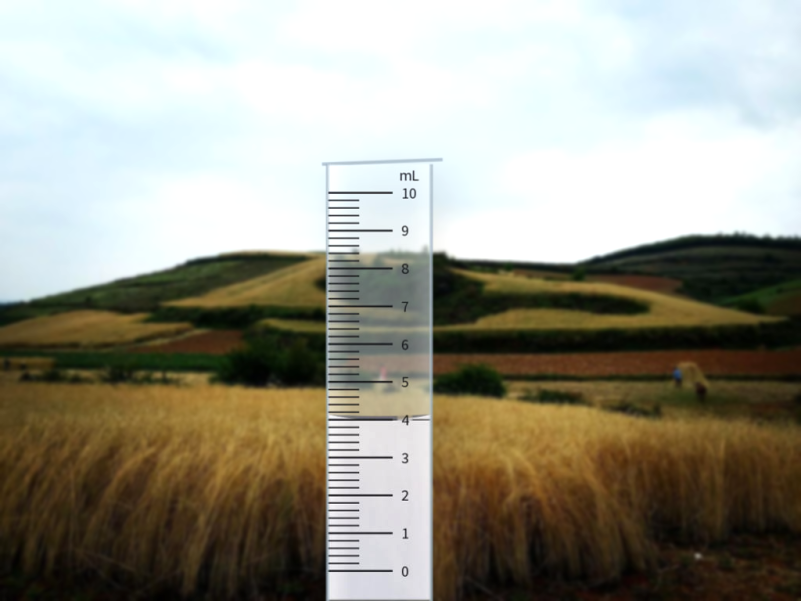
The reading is **4** mL
